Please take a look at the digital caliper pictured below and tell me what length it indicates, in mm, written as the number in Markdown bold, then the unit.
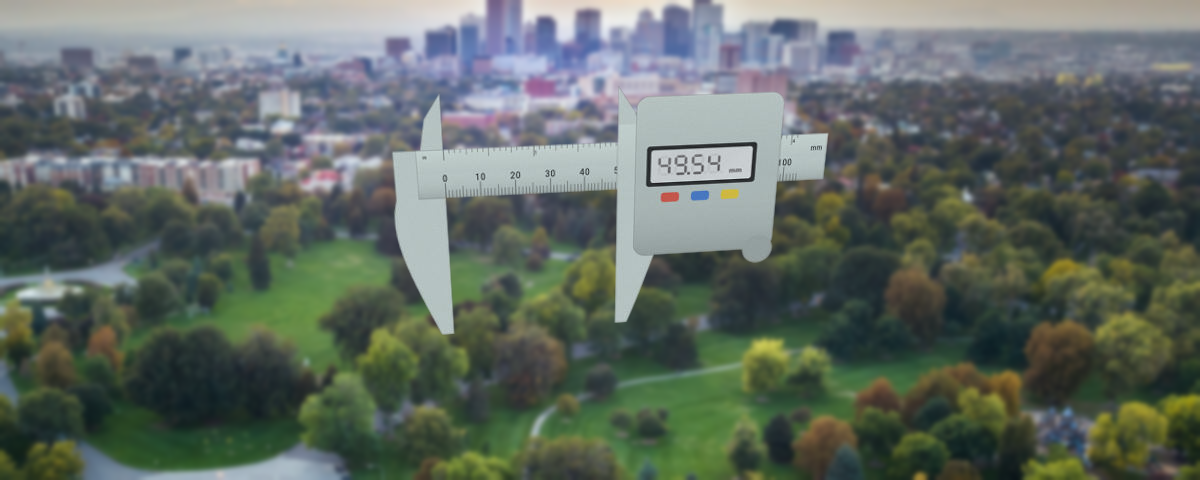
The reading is **49.54** mm
